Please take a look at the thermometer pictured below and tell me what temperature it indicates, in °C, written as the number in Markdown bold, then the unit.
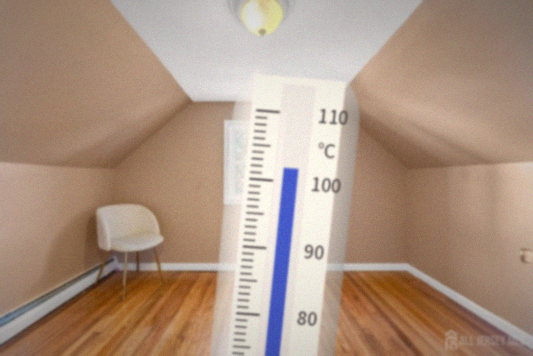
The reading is **102** °C
